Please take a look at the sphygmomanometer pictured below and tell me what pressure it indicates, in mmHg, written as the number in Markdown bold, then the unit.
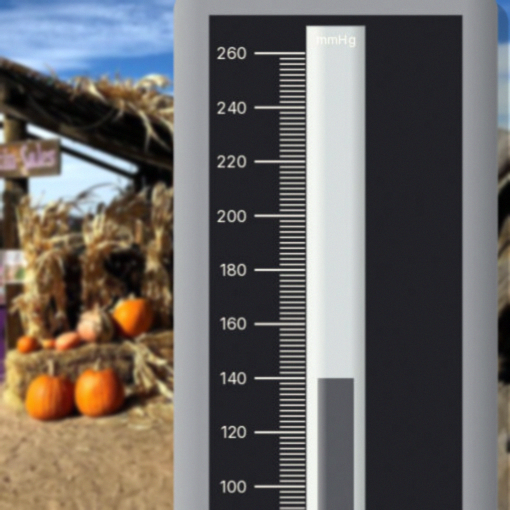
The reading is **140** mmHg
